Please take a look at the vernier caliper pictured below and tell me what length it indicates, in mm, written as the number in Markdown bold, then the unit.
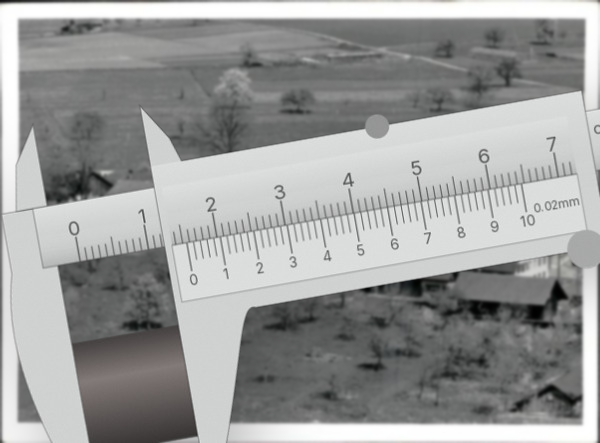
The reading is **15.6** mm
